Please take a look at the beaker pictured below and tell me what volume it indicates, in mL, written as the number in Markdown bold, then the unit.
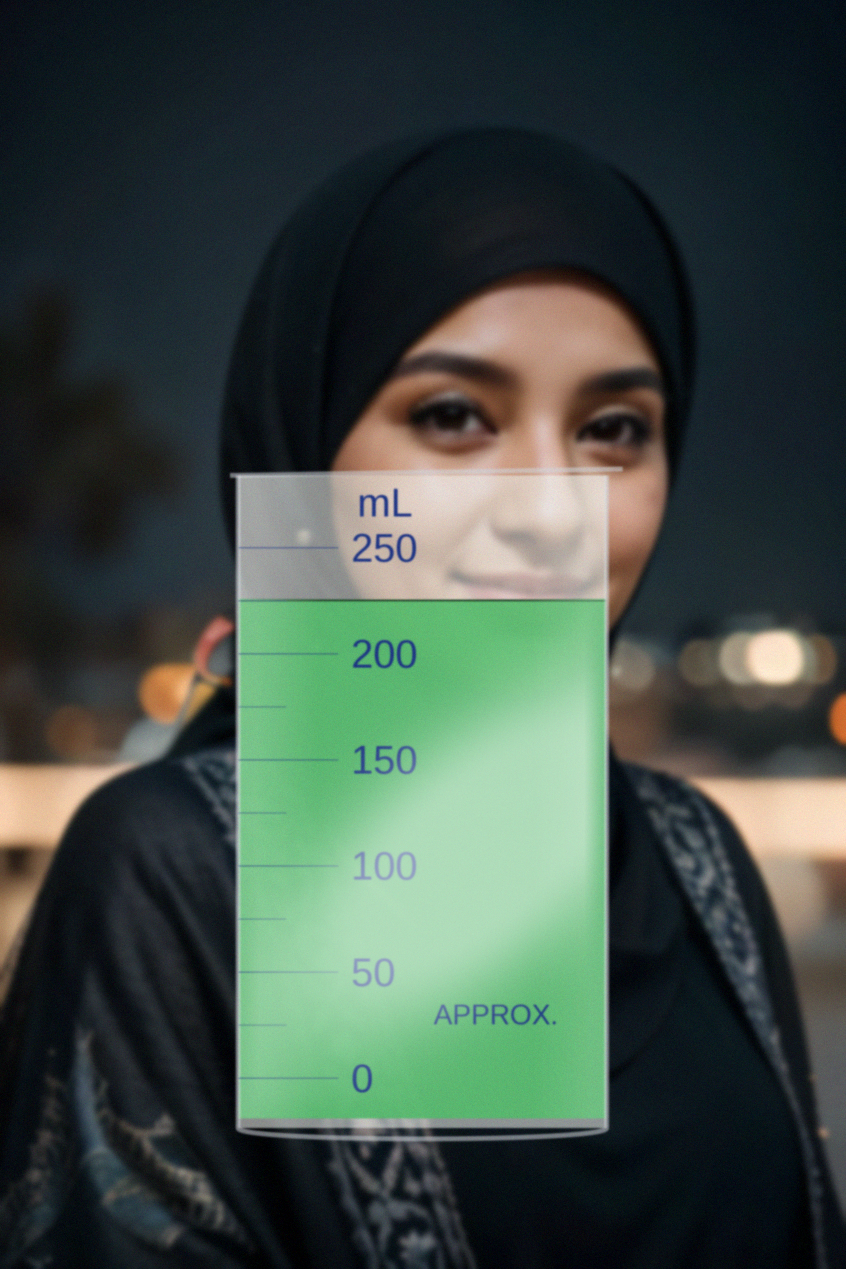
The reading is **225** mL
